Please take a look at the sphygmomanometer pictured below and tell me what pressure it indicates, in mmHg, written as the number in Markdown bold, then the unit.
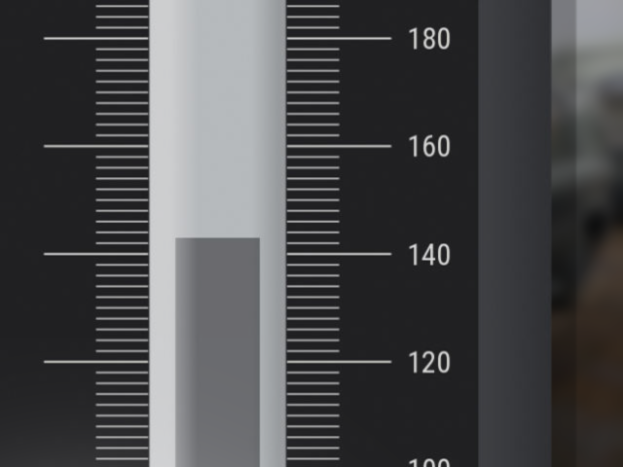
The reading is **143** mmHg
